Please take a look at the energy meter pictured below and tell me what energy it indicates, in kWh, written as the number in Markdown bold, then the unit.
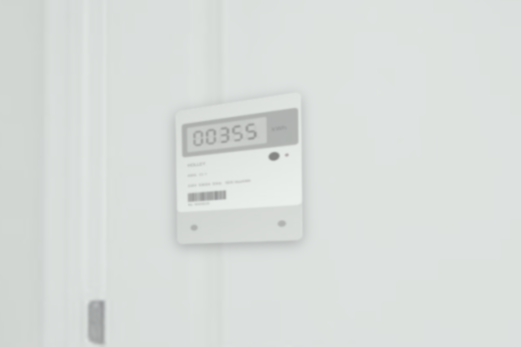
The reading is **355** kWh
